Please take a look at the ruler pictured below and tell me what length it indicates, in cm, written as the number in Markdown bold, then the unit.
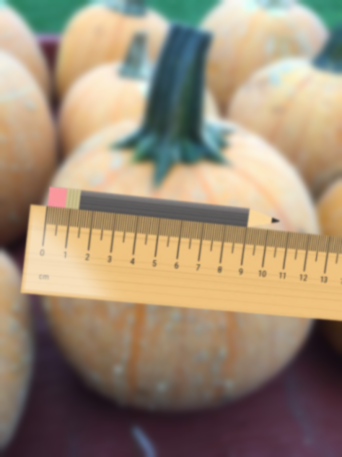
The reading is **10.5** cm
